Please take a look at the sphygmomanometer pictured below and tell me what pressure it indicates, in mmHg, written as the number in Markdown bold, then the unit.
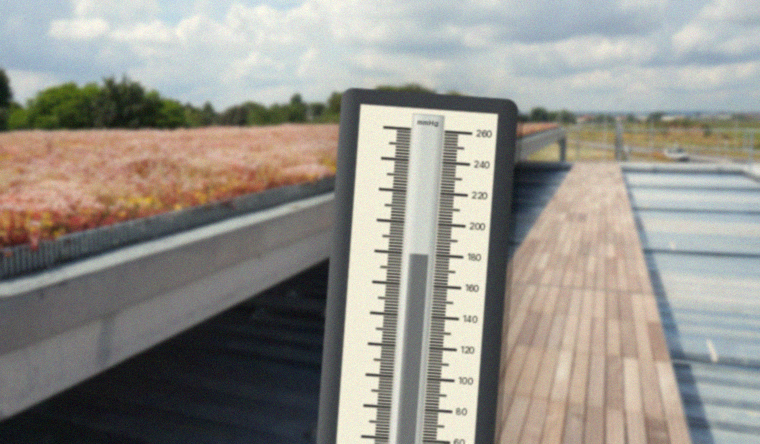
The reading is **180** mmHg
